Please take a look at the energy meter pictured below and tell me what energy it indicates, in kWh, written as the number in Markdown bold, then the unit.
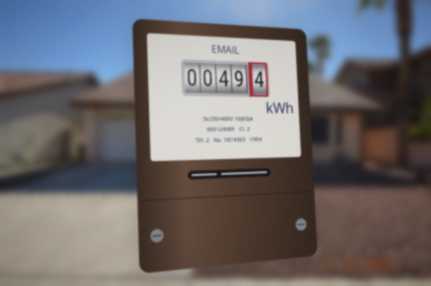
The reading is **49.4** kWh
